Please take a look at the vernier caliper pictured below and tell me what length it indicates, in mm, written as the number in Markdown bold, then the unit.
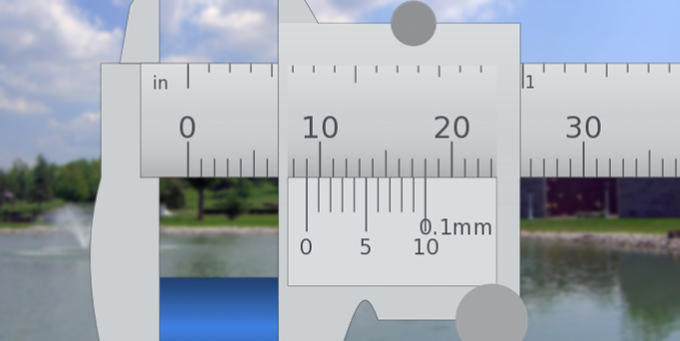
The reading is **9.0** mm
